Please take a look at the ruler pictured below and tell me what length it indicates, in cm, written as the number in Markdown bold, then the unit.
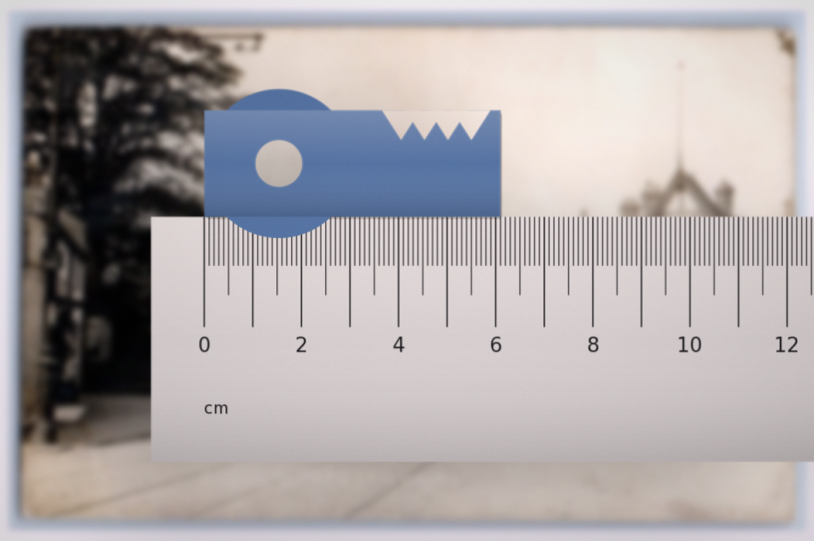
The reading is **6.1** cm
